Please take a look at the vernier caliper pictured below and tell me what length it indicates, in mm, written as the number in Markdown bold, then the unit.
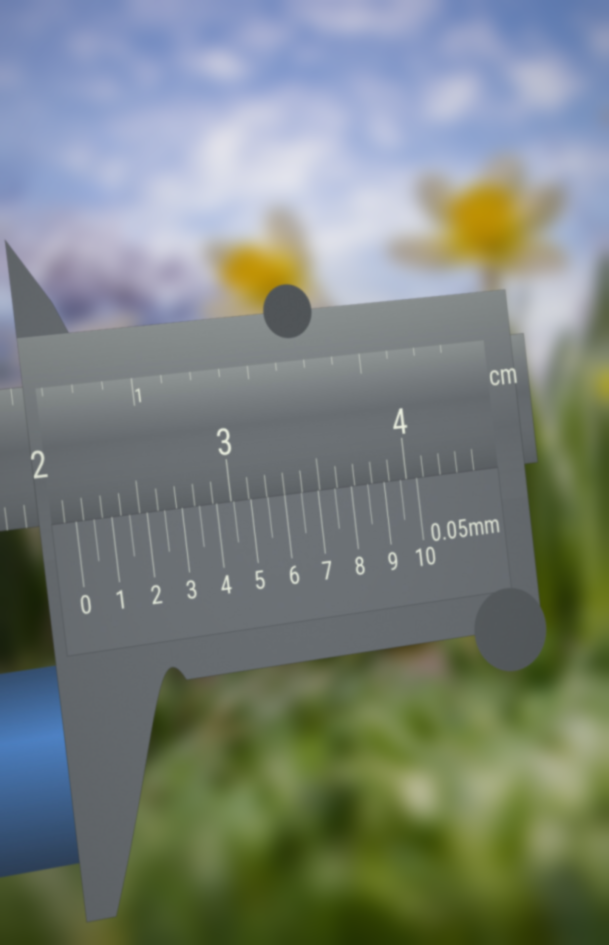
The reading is **21.6** mm
